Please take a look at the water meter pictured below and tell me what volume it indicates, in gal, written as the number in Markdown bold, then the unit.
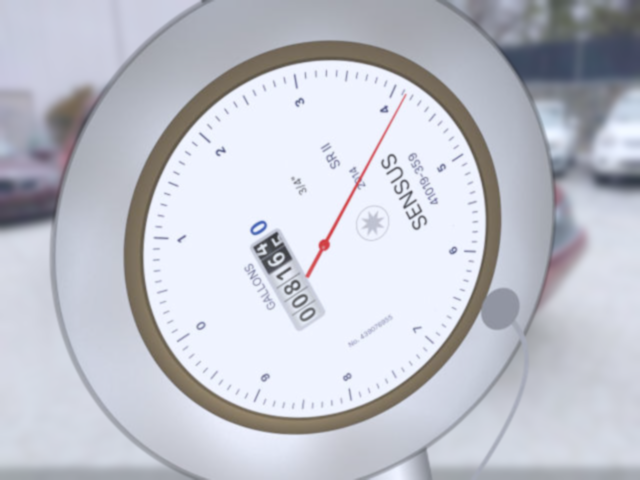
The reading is **81644.1** gal
